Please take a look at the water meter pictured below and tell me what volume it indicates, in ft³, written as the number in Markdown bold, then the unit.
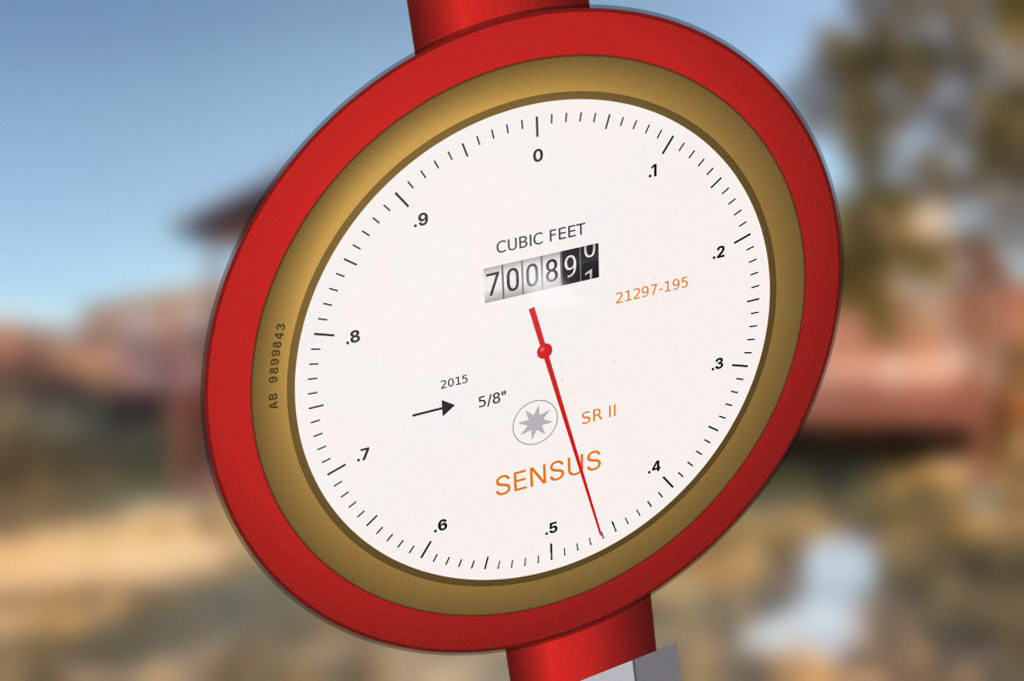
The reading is **700890.46** ft³
